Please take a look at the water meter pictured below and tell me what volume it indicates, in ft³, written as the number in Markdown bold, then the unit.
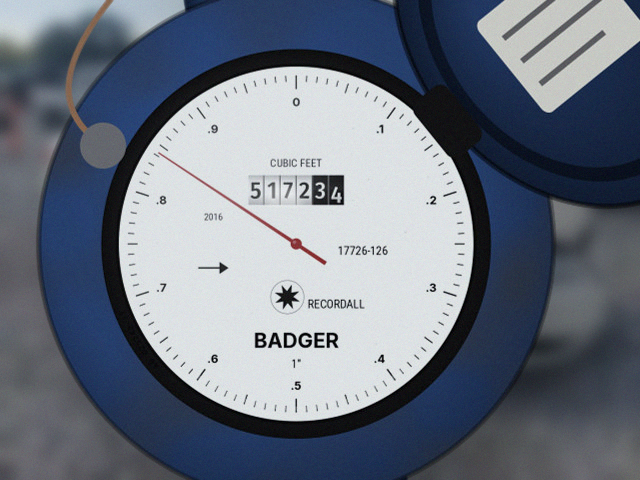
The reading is **517233.84** ft³
